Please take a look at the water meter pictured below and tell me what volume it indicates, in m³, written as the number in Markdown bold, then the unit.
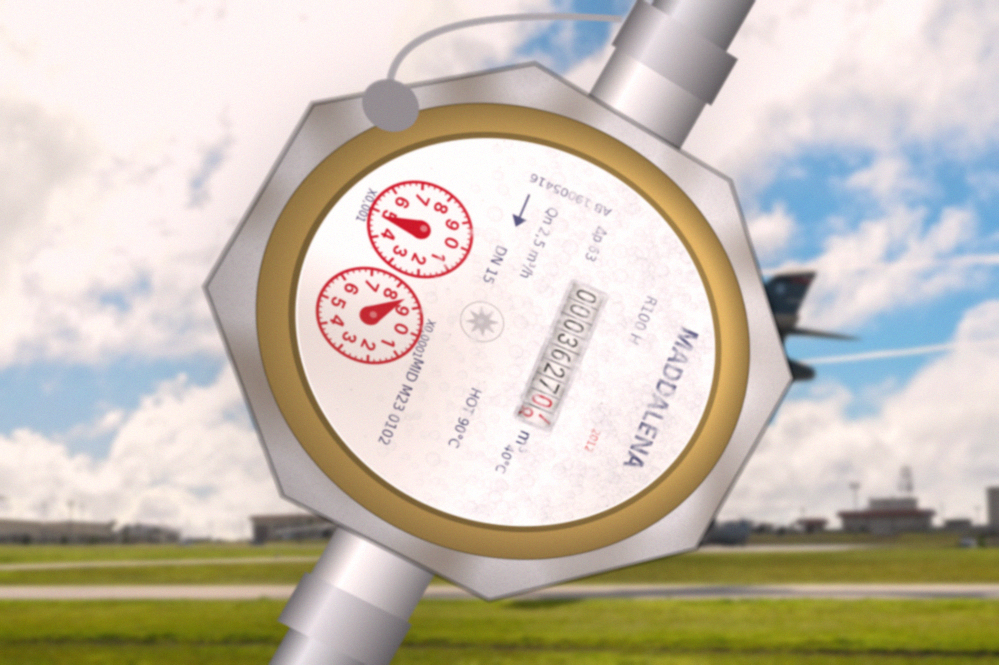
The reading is **3627.0748** m³
